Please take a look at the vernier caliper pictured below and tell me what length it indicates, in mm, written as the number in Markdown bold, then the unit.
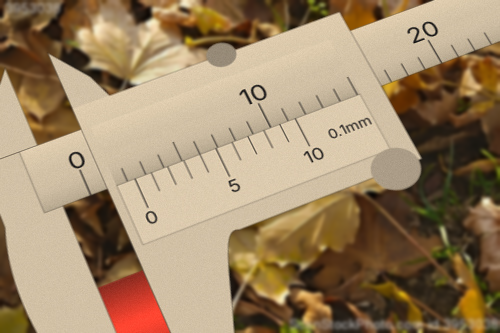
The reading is **2.4** mm
